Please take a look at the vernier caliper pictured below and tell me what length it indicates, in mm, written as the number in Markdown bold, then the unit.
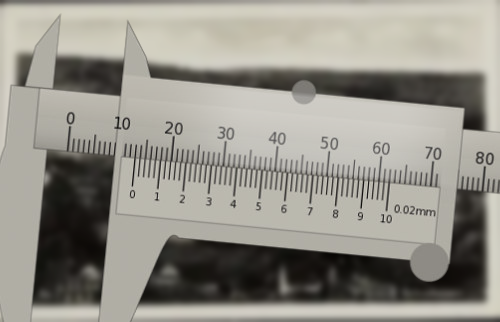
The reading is **13.0** mm
